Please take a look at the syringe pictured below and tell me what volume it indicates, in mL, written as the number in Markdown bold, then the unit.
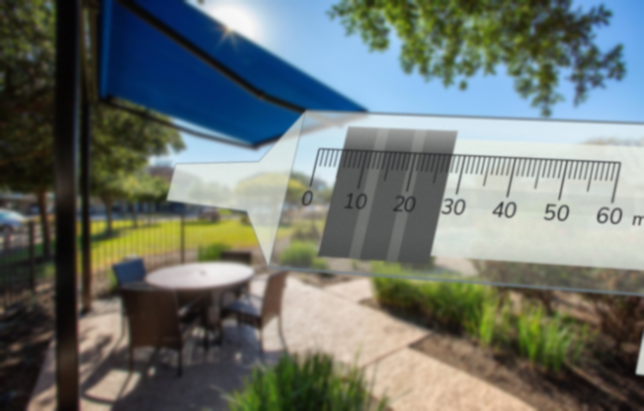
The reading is **5** mL
